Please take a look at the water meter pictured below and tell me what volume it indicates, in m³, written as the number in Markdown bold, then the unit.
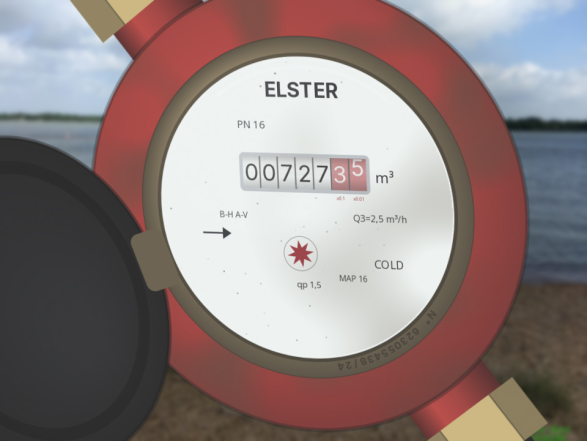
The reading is **727.35** m³
